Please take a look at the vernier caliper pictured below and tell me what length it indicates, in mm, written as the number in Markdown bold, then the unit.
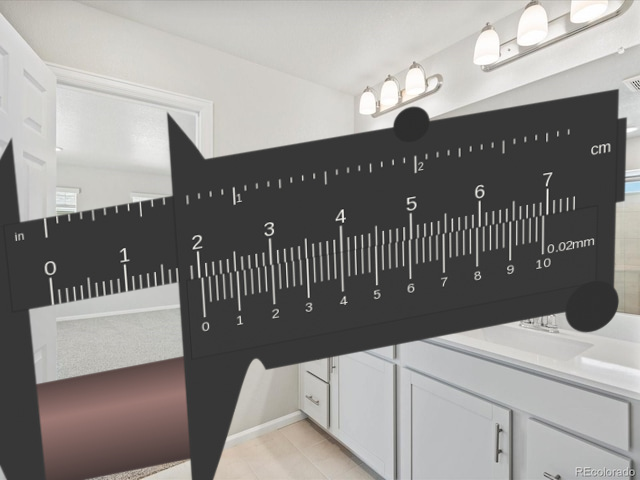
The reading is **20.4** mm
